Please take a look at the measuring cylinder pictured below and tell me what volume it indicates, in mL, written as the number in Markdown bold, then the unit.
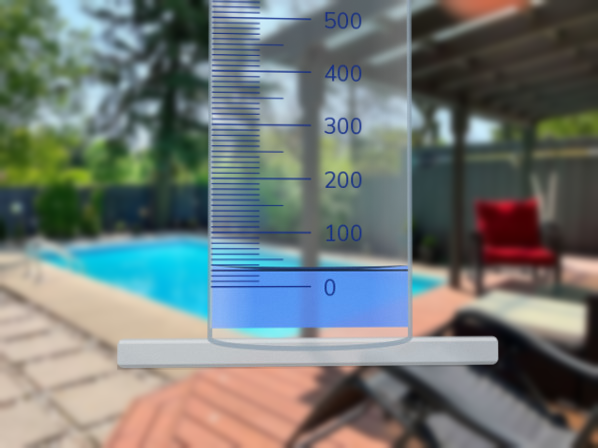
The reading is **30** mL
